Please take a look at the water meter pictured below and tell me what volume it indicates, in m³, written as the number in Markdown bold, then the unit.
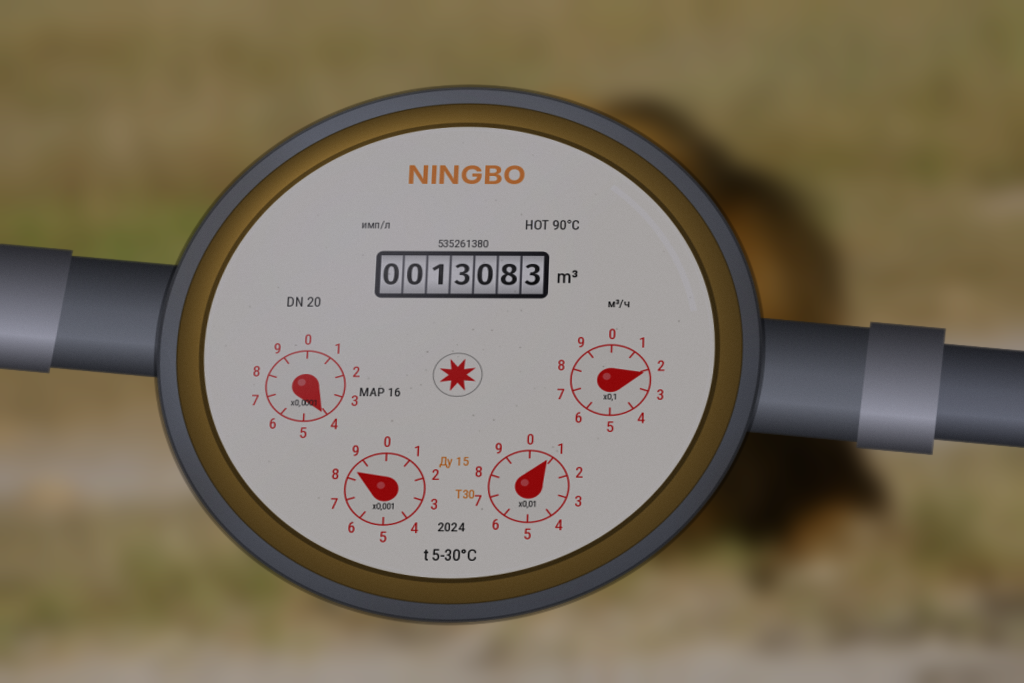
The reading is **13083.2084** m³
